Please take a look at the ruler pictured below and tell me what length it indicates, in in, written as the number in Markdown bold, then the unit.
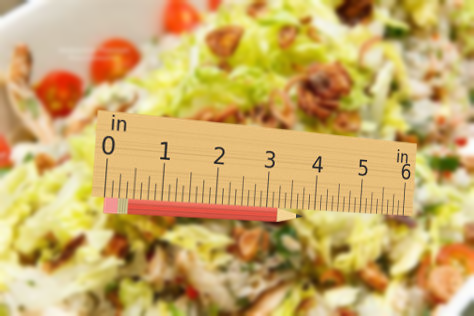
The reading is **3.75** in
